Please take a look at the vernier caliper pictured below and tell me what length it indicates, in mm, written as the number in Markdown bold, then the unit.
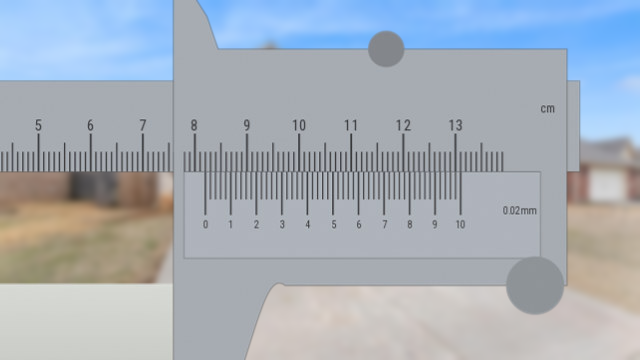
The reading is **82.0** mm
